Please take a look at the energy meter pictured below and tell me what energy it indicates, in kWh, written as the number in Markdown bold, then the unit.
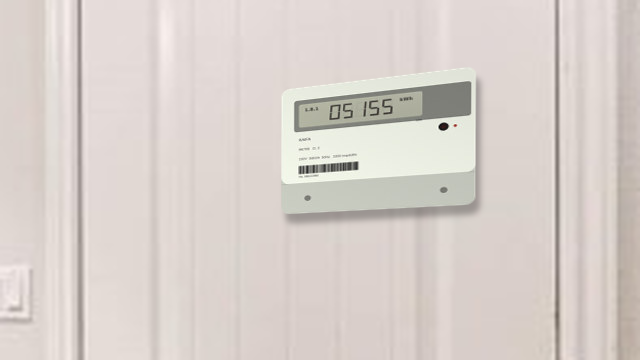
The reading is **5155** kWh
